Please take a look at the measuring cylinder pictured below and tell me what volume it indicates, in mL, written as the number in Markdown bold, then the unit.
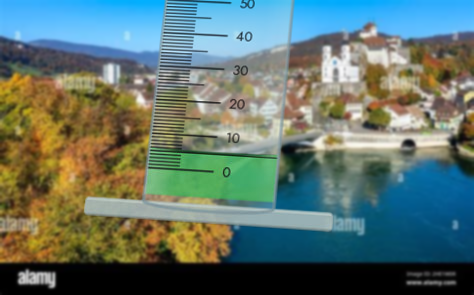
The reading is **5** mL
